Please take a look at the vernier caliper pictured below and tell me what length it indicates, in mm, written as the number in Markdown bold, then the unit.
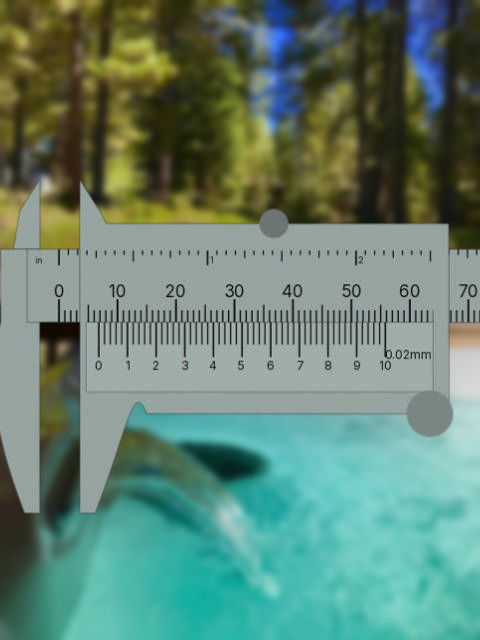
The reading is **6.8** mm
